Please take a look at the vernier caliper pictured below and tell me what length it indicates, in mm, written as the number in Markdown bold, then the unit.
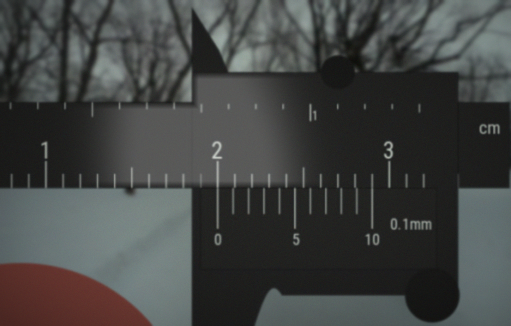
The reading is **20.0** mm
